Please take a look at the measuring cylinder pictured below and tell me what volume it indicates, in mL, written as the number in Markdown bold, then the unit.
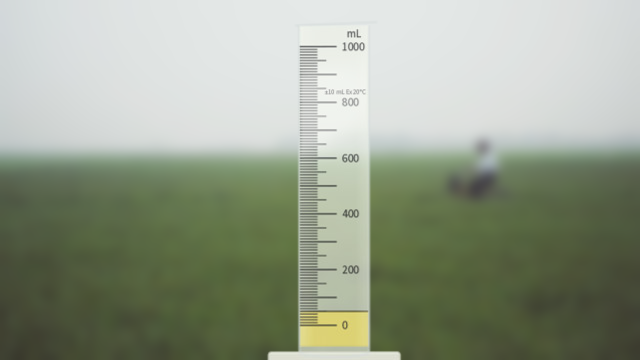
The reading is **50** mL
